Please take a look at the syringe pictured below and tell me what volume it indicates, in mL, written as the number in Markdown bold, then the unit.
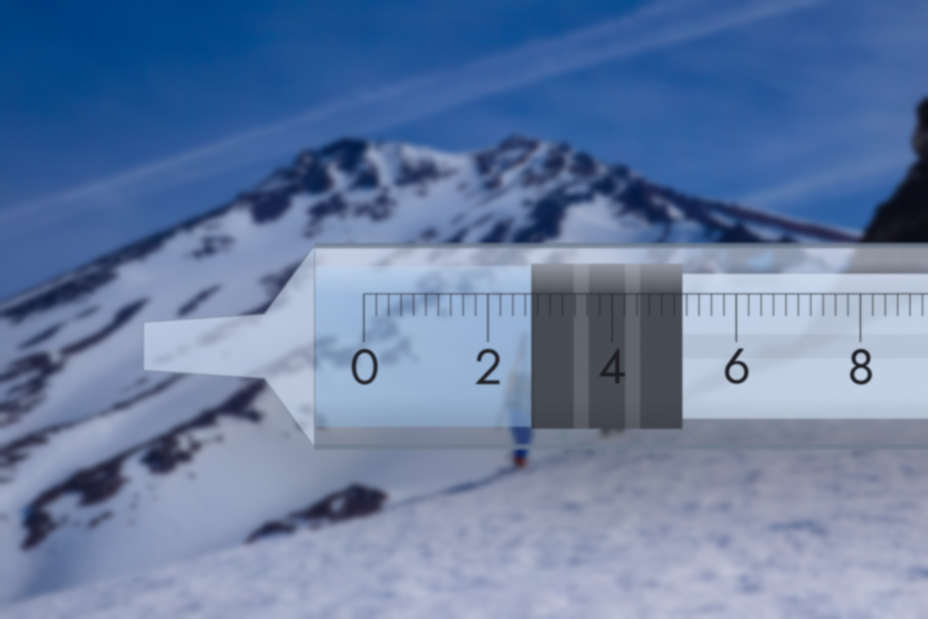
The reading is **2.7** mL
